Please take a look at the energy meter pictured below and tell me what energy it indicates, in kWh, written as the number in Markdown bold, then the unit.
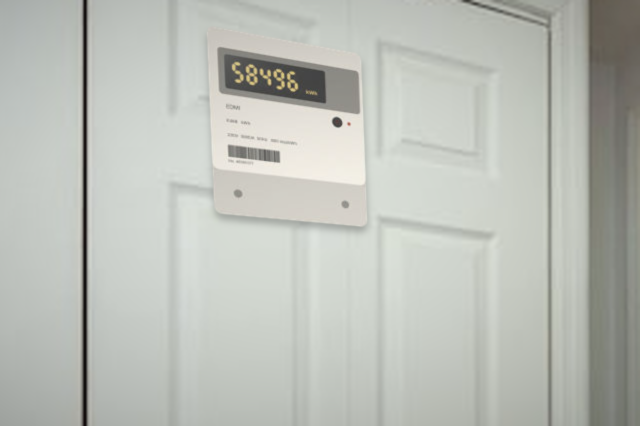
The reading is **58496** kWh
